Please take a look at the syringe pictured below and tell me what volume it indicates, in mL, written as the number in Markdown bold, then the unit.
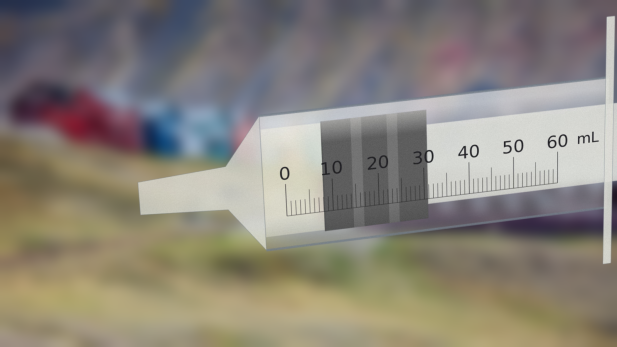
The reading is **8** mL
